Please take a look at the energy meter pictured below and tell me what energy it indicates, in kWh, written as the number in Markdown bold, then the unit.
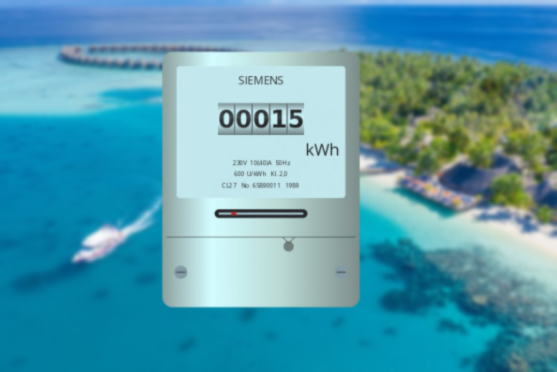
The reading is **15** kWh
